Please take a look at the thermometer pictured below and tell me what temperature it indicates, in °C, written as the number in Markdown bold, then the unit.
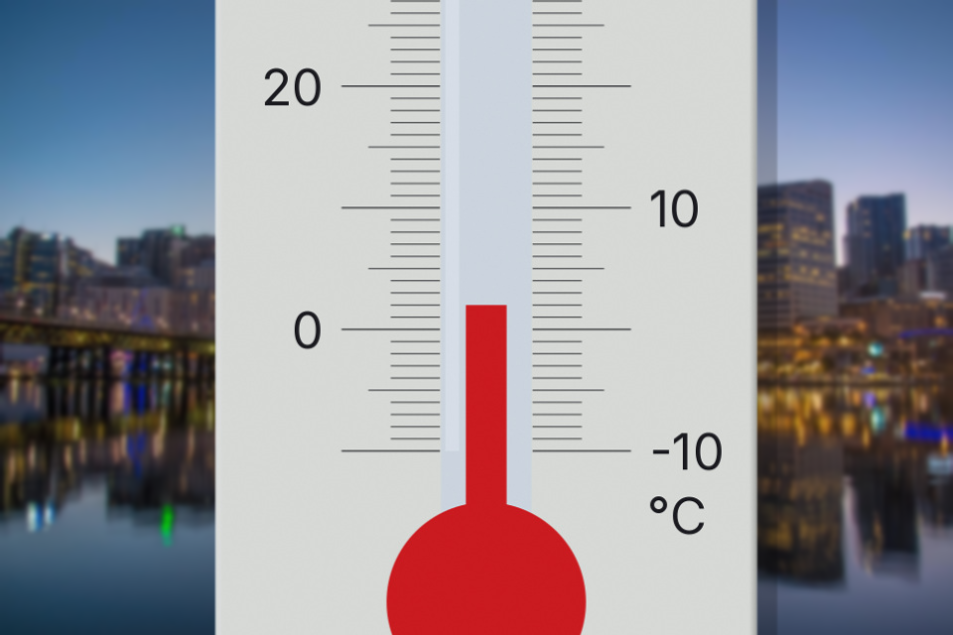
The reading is **2** °C
